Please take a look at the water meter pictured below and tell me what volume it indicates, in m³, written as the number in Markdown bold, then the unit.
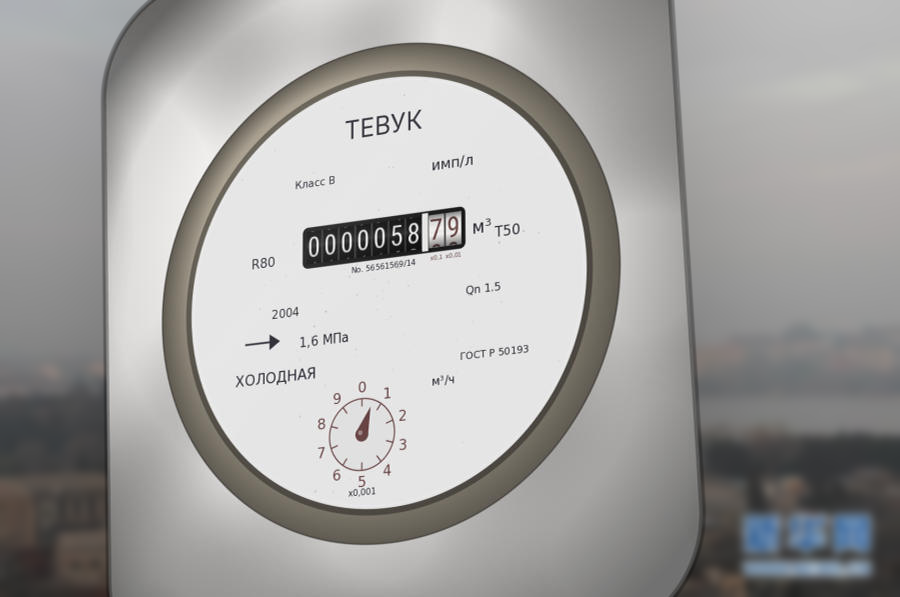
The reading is **58.790** m³
